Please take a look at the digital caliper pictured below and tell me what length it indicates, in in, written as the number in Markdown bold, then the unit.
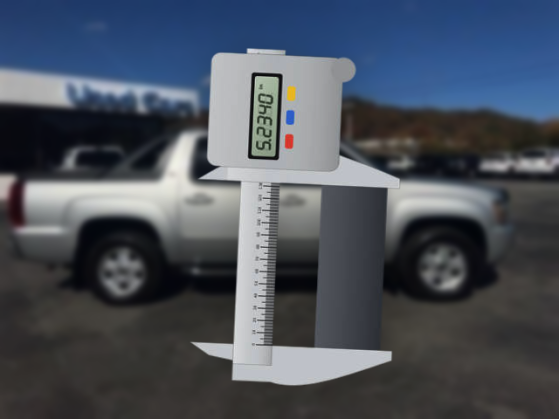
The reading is **5.2340** in
